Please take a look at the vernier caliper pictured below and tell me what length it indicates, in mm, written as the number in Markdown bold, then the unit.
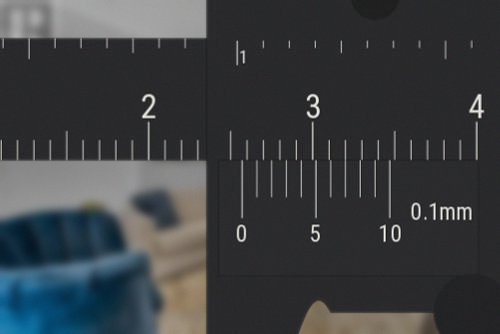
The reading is **25.7** mm
